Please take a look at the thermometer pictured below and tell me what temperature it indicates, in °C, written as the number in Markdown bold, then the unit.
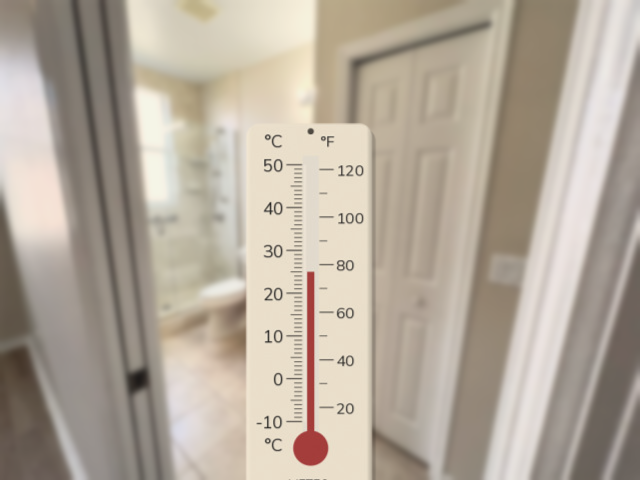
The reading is **25** °C
